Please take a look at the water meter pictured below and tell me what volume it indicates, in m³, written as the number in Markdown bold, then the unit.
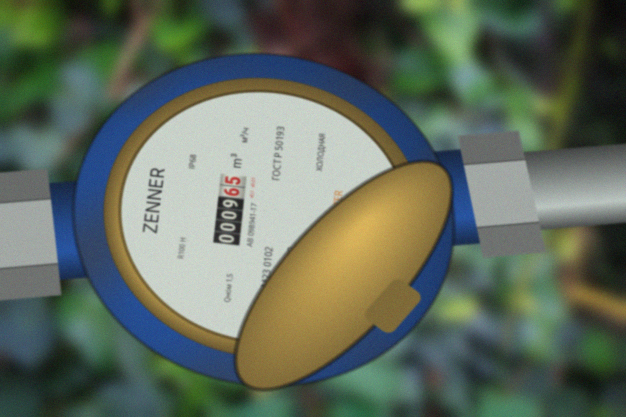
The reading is **9.65** m³
